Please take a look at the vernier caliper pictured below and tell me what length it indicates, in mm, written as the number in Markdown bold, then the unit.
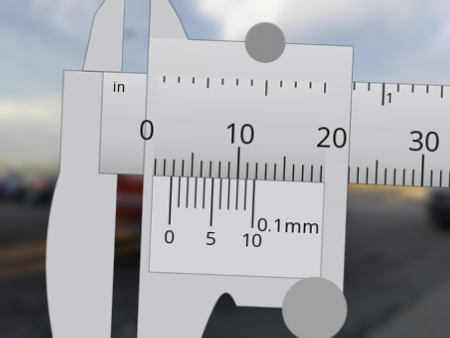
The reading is **2.8** mm
